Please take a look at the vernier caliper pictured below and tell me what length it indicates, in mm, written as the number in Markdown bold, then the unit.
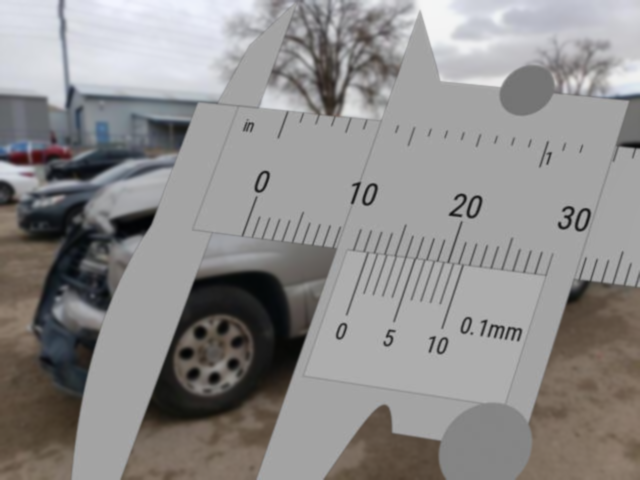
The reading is **12.4** mm
